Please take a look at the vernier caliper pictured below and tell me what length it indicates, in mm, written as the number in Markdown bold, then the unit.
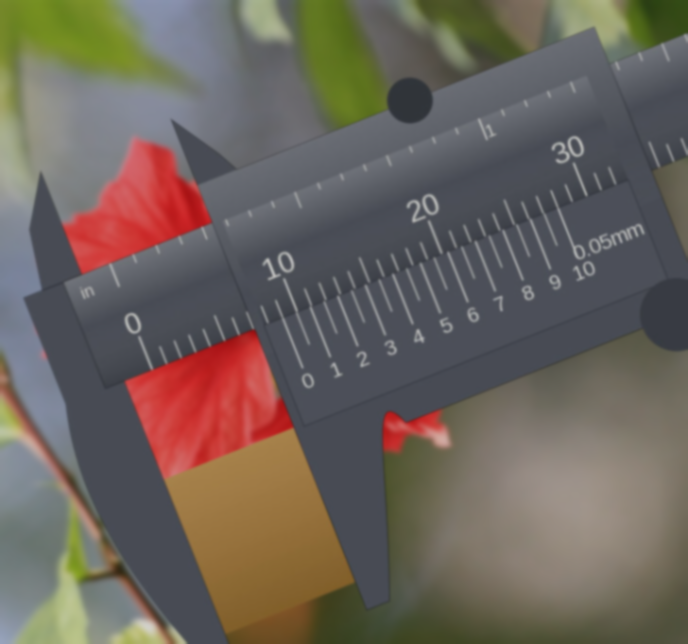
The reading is **9.0** mm
